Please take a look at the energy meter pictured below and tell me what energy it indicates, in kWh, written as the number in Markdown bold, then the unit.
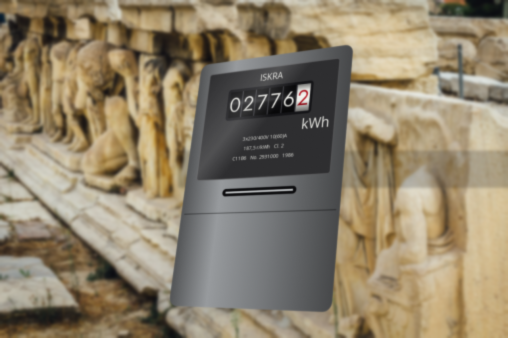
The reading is **2776.2** kWh
